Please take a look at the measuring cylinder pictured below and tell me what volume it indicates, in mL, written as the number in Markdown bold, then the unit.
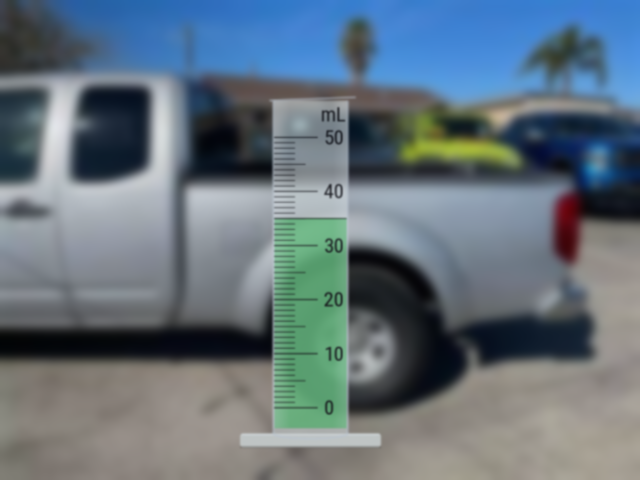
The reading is **35** mL
